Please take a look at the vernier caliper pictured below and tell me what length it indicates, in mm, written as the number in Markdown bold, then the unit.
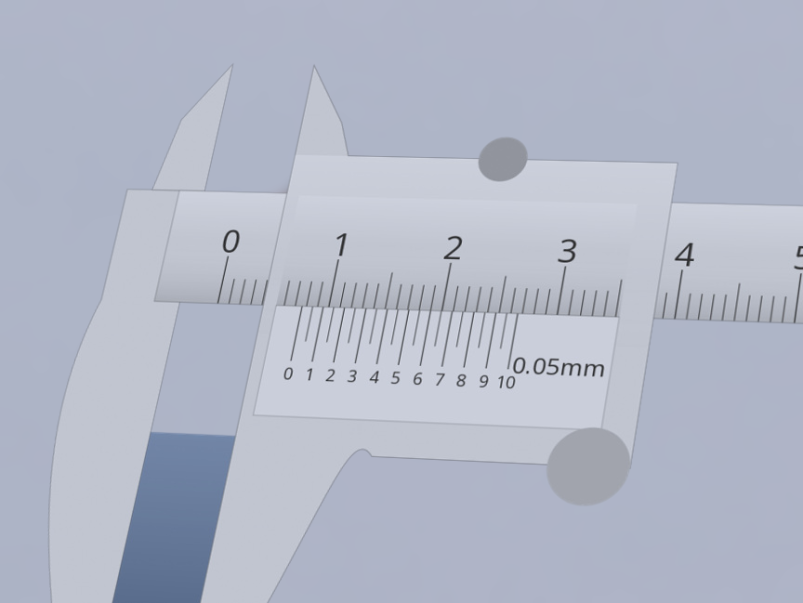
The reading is **7.6** mm
